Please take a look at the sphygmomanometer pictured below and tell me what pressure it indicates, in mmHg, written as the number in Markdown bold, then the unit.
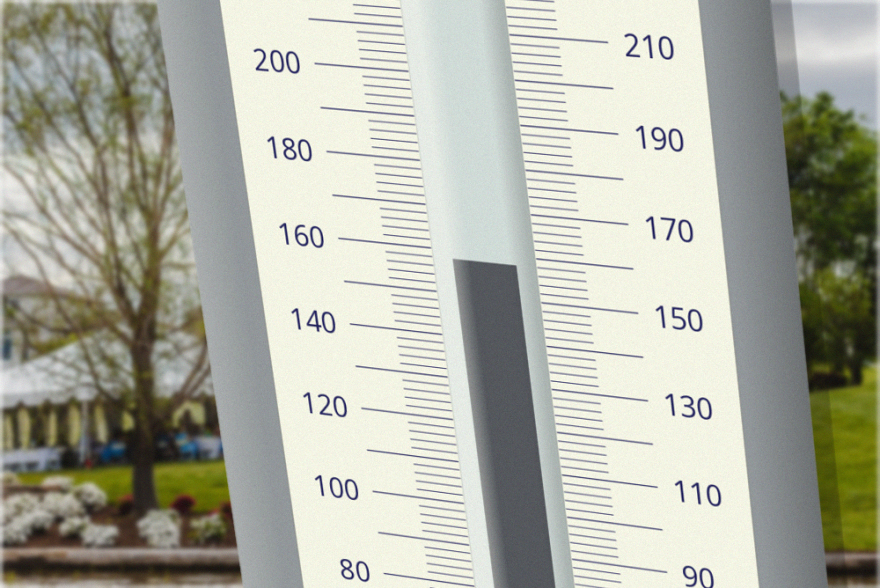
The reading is **158** mmHg
